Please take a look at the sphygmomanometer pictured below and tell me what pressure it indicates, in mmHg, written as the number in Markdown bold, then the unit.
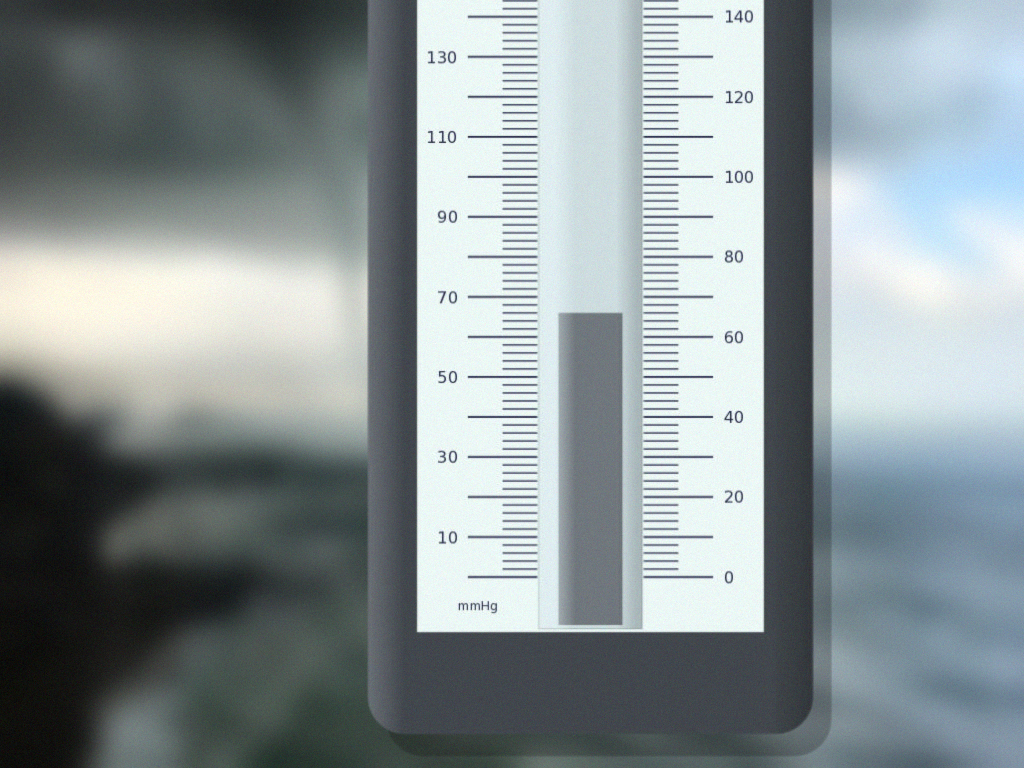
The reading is **66** mmHg
